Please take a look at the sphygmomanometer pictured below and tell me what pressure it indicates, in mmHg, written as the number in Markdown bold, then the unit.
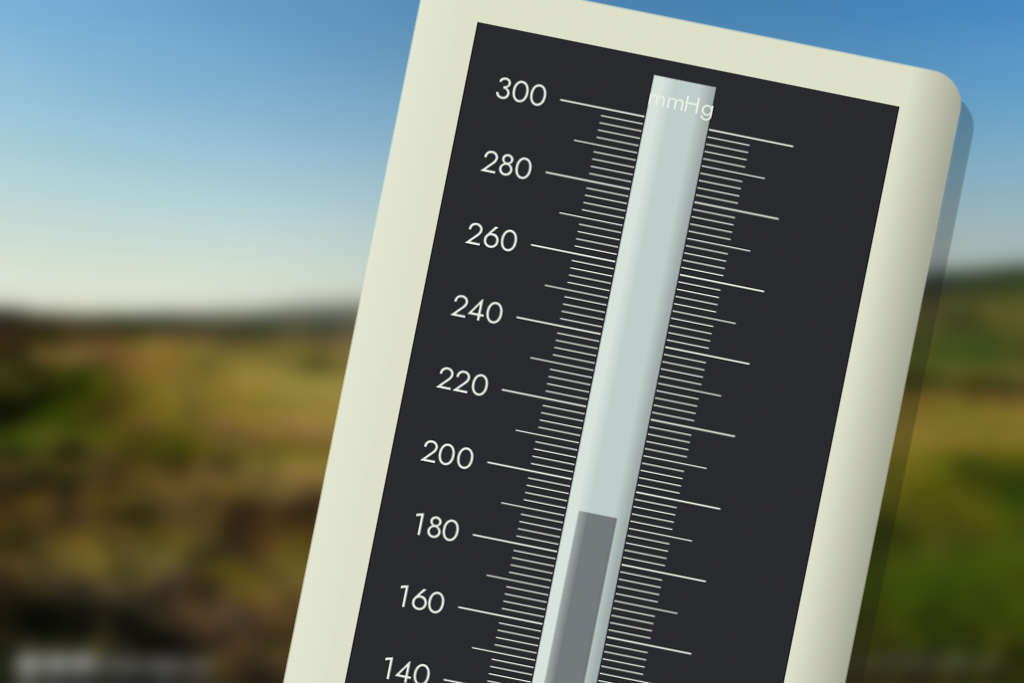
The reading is **192** mmHg
